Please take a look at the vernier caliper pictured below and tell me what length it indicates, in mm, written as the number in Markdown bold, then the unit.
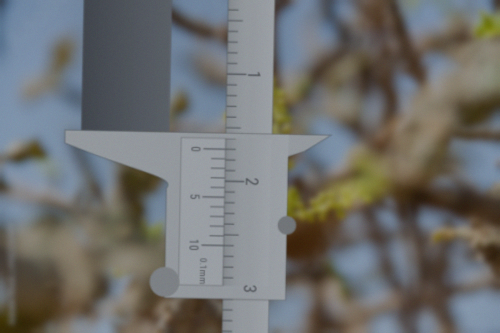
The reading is **17.0** mm
